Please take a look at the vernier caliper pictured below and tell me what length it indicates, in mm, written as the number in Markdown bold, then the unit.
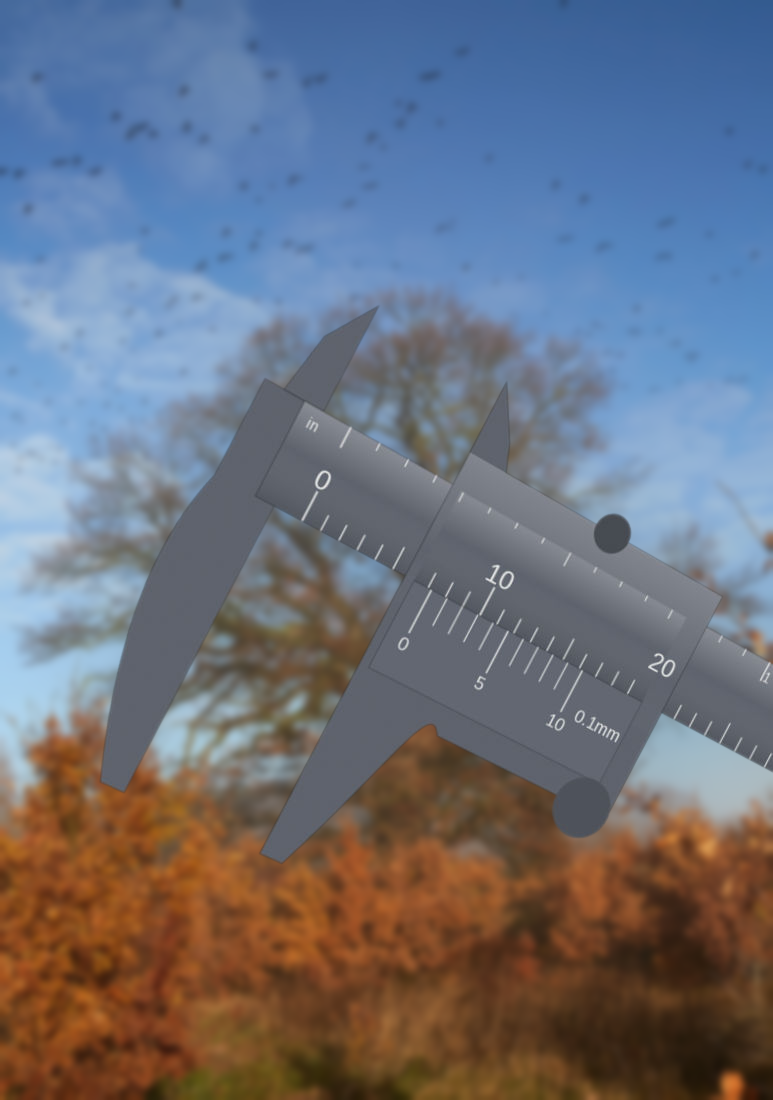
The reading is **7.2** mm
